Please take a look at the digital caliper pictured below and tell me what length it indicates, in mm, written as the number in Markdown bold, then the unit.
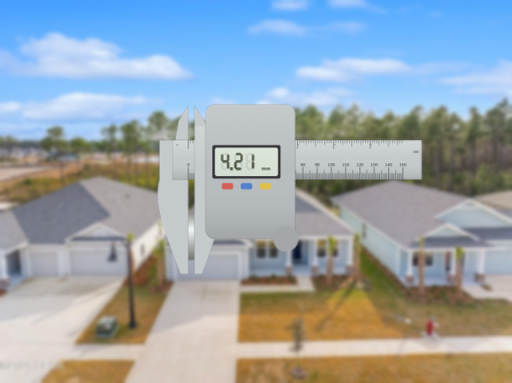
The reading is **4.21** mm
